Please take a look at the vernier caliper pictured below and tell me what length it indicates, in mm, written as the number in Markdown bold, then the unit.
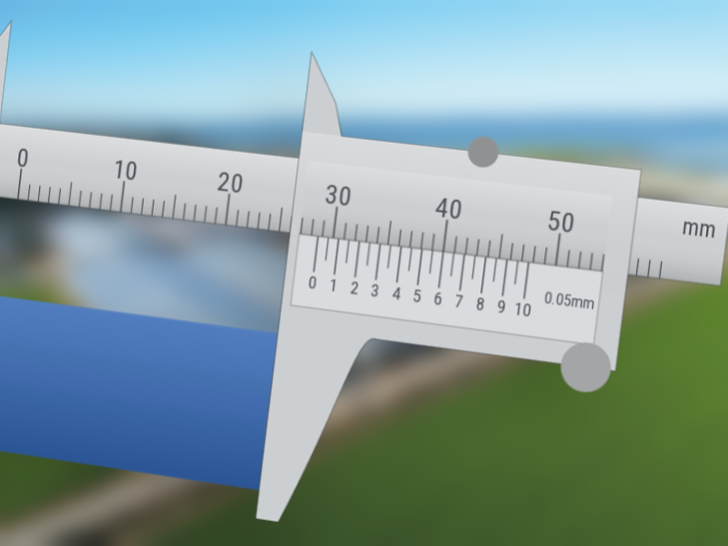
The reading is **28.6** mm
